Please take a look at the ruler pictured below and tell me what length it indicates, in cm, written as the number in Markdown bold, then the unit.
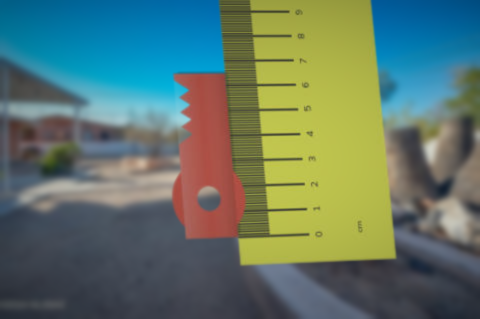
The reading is **6.5** cm
